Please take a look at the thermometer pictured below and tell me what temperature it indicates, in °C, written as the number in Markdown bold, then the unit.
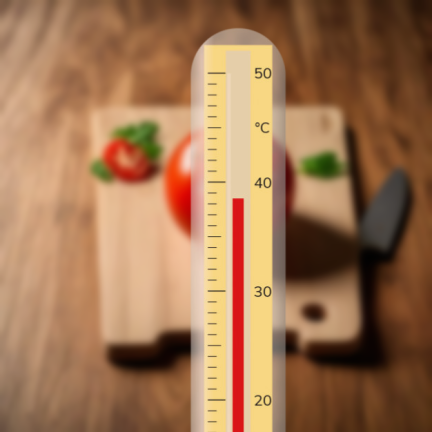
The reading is **38.5** °C
